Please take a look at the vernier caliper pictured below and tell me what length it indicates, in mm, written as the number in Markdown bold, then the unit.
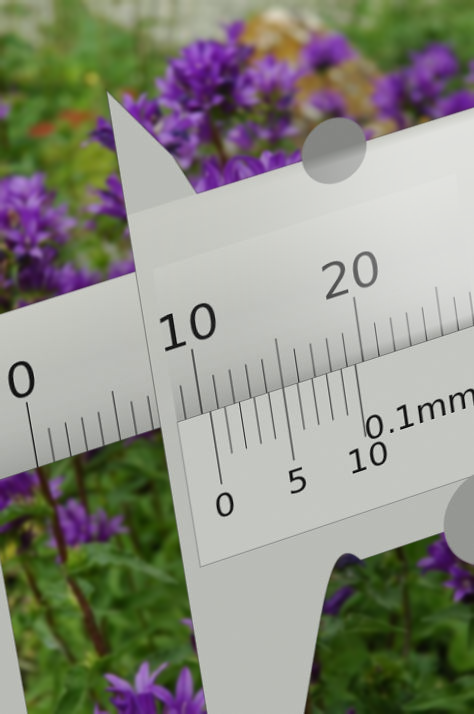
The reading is **10.5** mm
